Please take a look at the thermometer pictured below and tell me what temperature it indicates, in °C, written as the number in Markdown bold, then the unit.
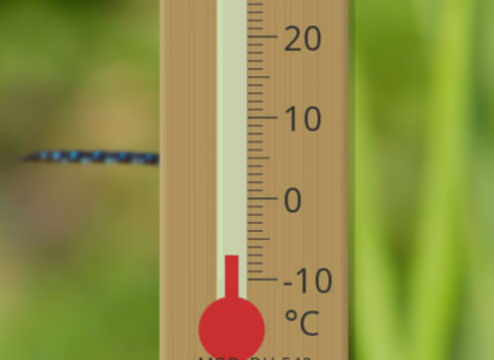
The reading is **-7** °C
